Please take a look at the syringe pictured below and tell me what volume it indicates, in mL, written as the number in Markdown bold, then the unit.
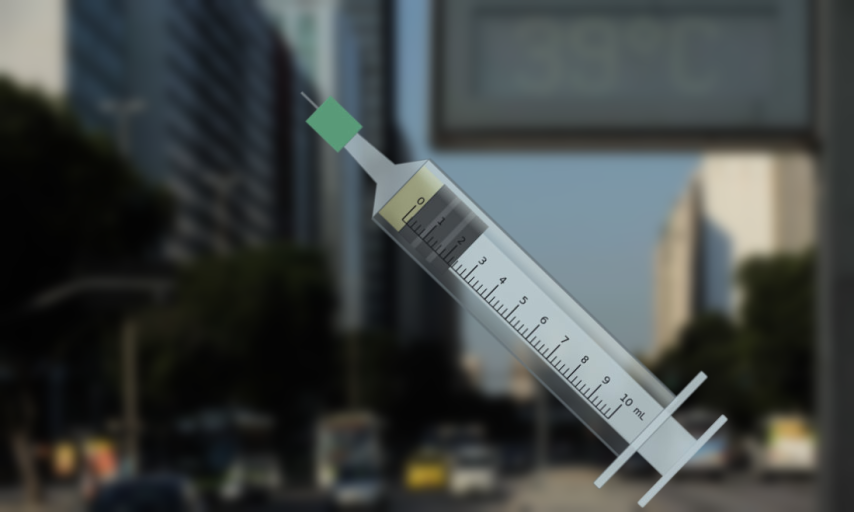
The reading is **0.2** mL
